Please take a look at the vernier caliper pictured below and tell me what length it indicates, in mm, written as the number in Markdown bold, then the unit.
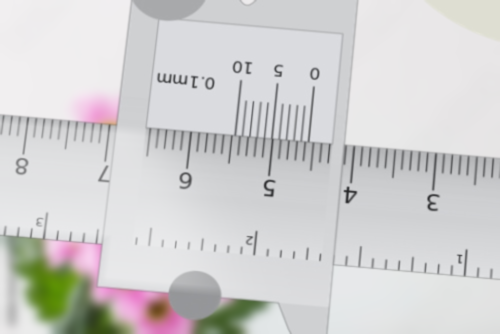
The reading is **45.6** mm
